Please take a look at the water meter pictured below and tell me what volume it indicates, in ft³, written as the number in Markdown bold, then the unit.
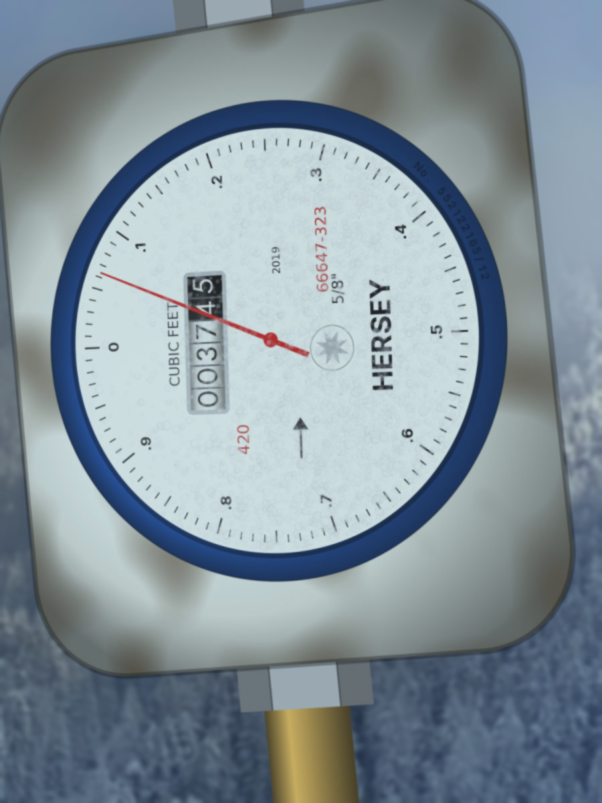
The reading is **3745.06** ft³
